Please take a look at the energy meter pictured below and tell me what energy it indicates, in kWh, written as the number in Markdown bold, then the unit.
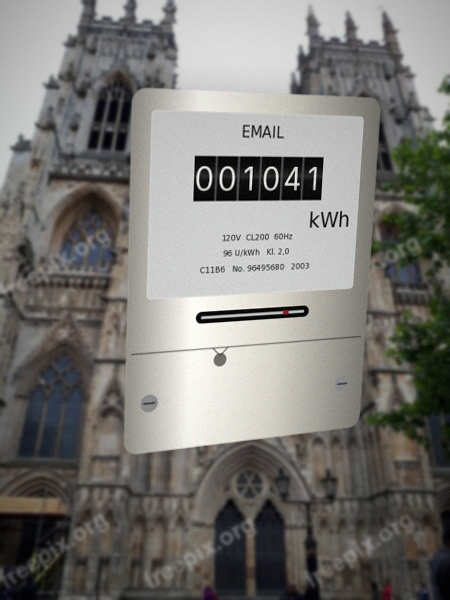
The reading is **1041** kWh
